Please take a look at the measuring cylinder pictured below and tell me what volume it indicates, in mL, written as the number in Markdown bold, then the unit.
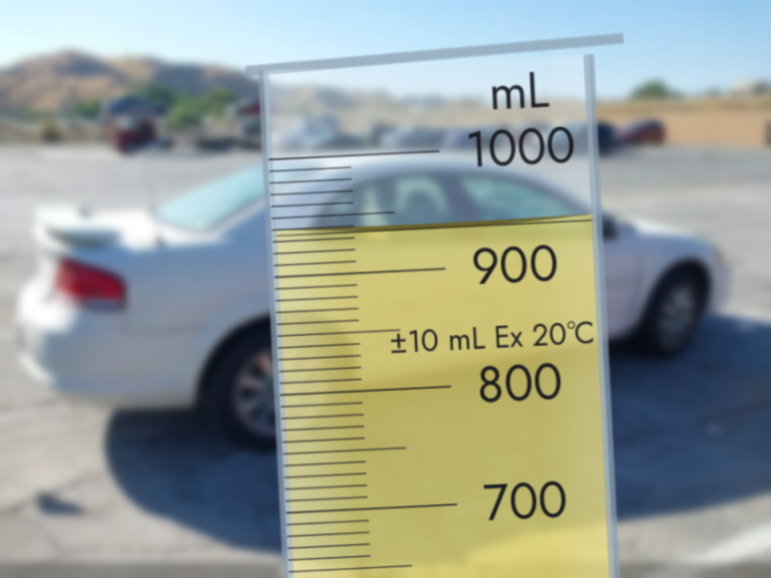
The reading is **935** mL
